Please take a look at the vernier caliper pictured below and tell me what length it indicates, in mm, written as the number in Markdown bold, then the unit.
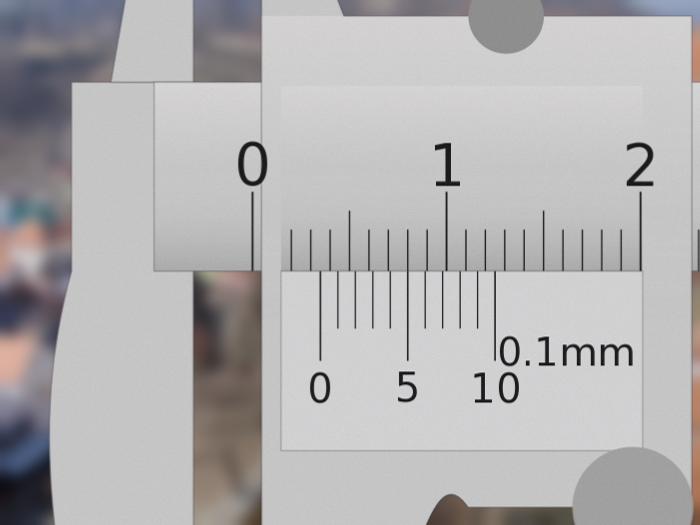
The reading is **3.5** mm
